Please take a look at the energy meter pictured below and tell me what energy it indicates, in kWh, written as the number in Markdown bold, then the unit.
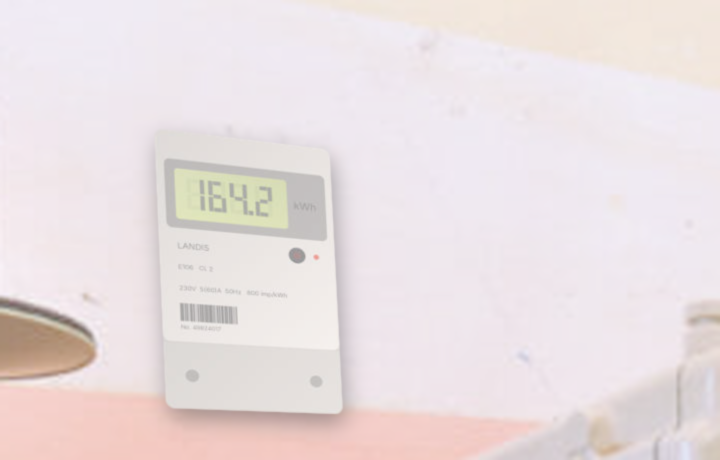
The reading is **164.2** kWh
